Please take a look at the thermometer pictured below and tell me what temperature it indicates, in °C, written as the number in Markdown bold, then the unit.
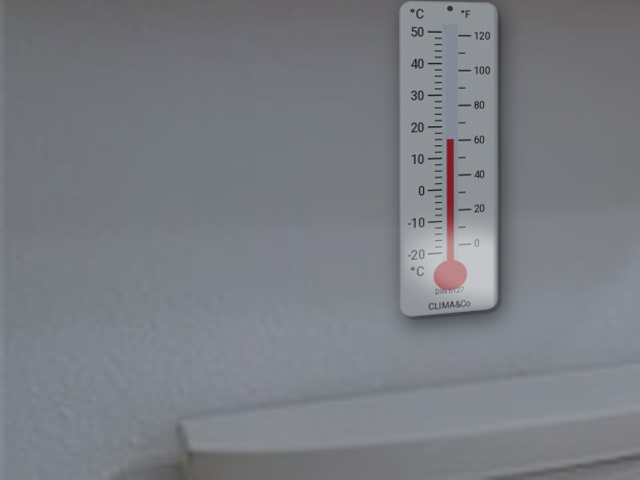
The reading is **16** °C
